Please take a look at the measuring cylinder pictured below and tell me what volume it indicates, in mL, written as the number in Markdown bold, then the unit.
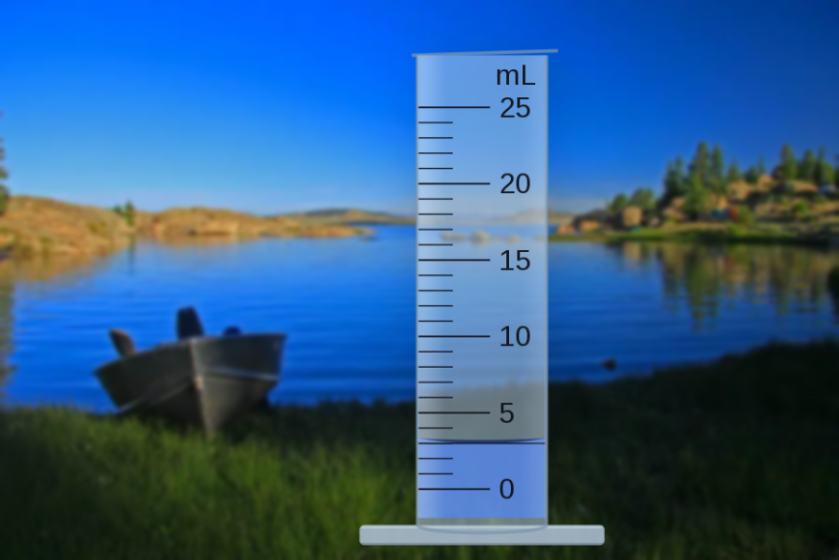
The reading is **3** mL
